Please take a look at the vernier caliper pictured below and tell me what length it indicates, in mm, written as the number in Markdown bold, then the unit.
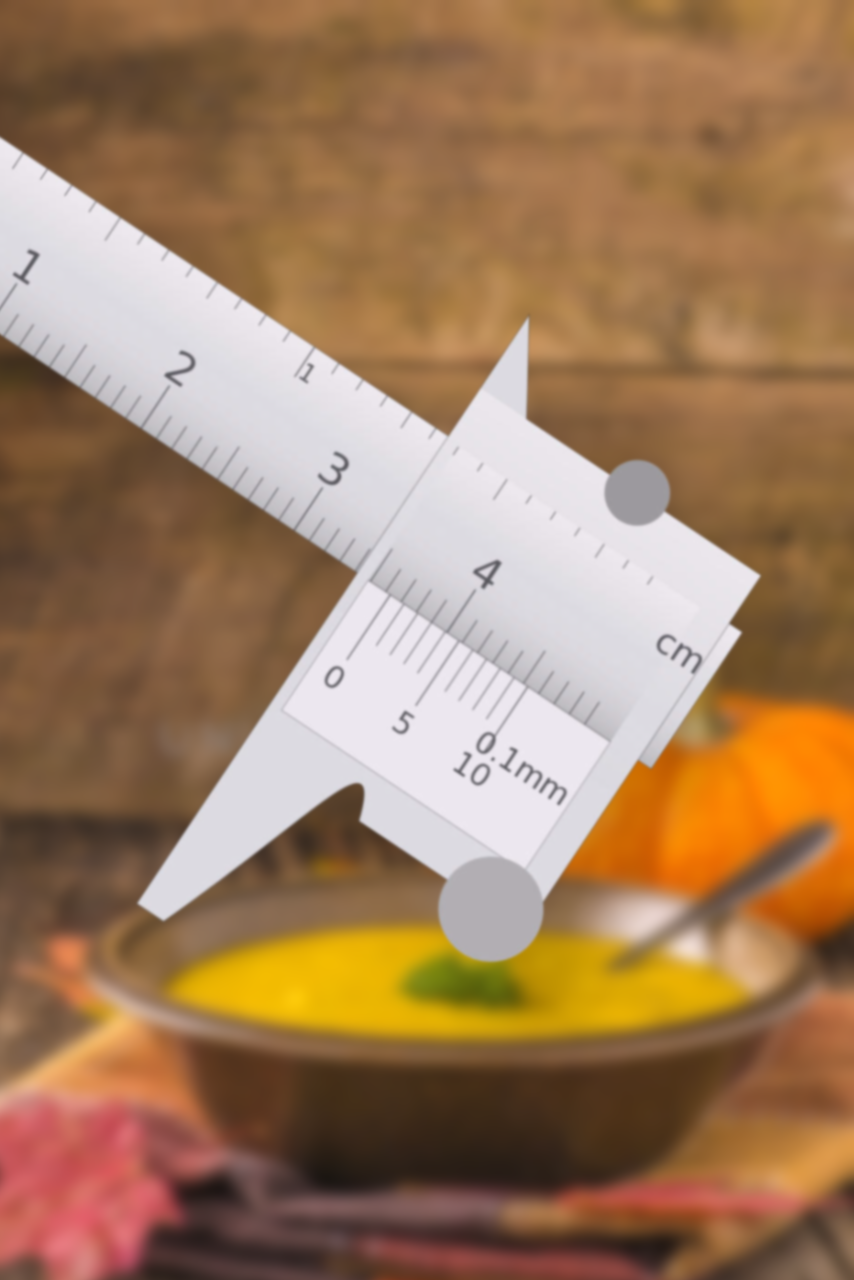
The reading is **36.3** mm
